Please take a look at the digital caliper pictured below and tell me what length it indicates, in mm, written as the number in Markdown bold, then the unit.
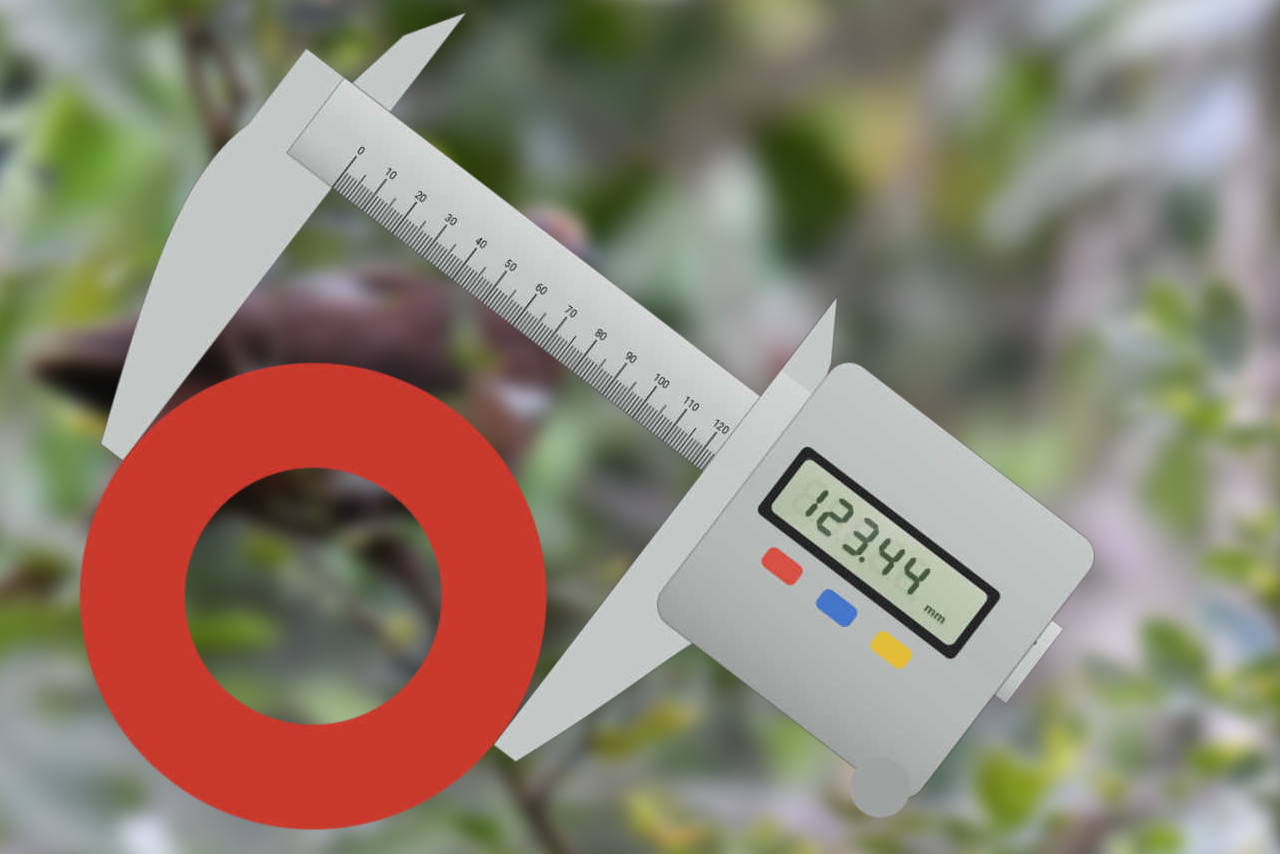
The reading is **123.44** mm
